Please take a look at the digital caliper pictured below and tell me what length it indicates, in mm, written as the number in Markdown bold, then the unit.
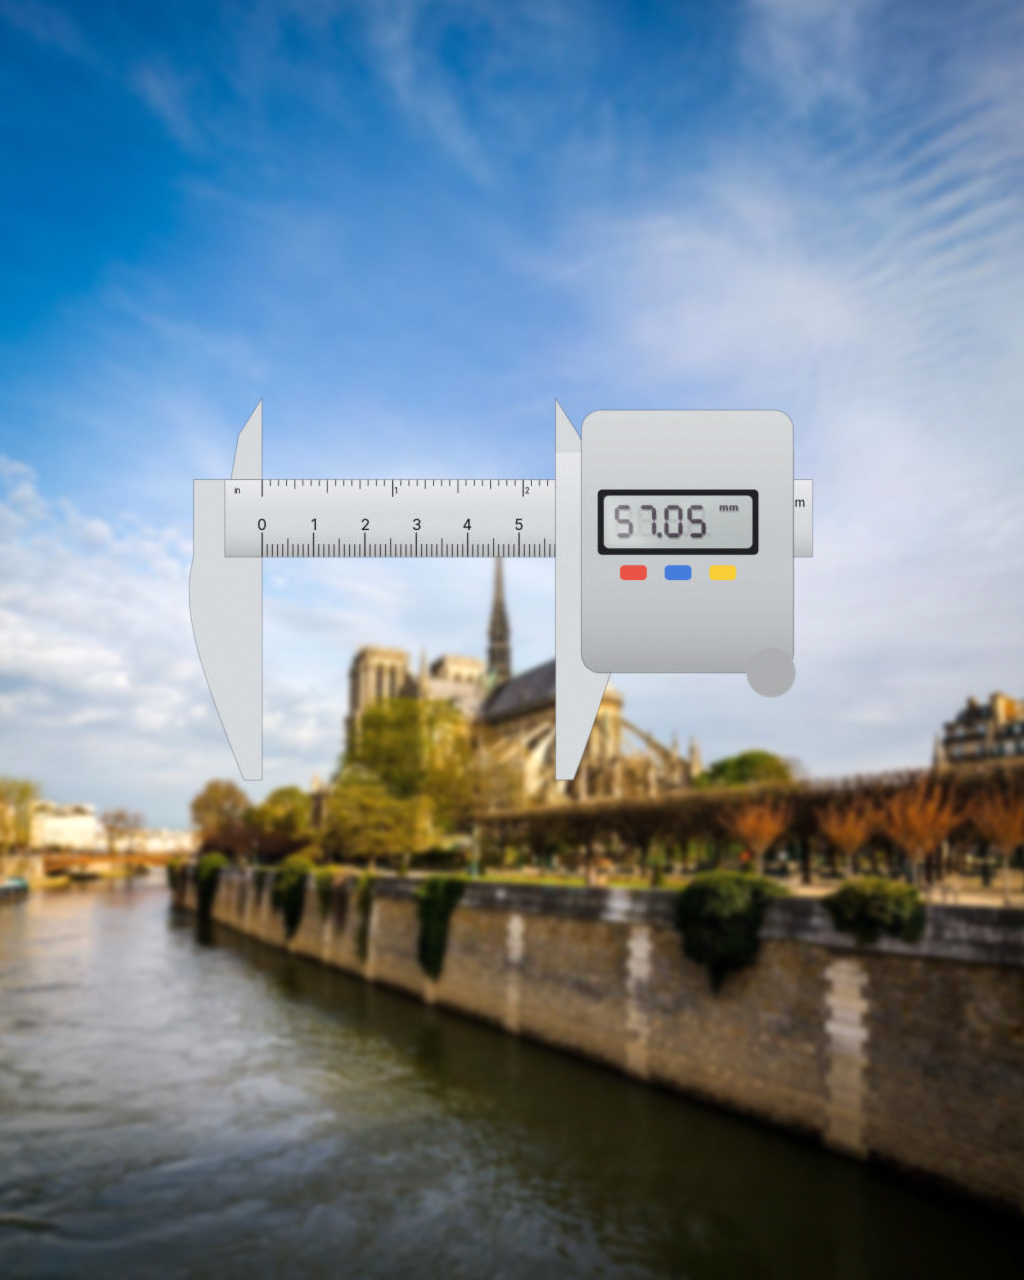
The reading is **57.05** mm
